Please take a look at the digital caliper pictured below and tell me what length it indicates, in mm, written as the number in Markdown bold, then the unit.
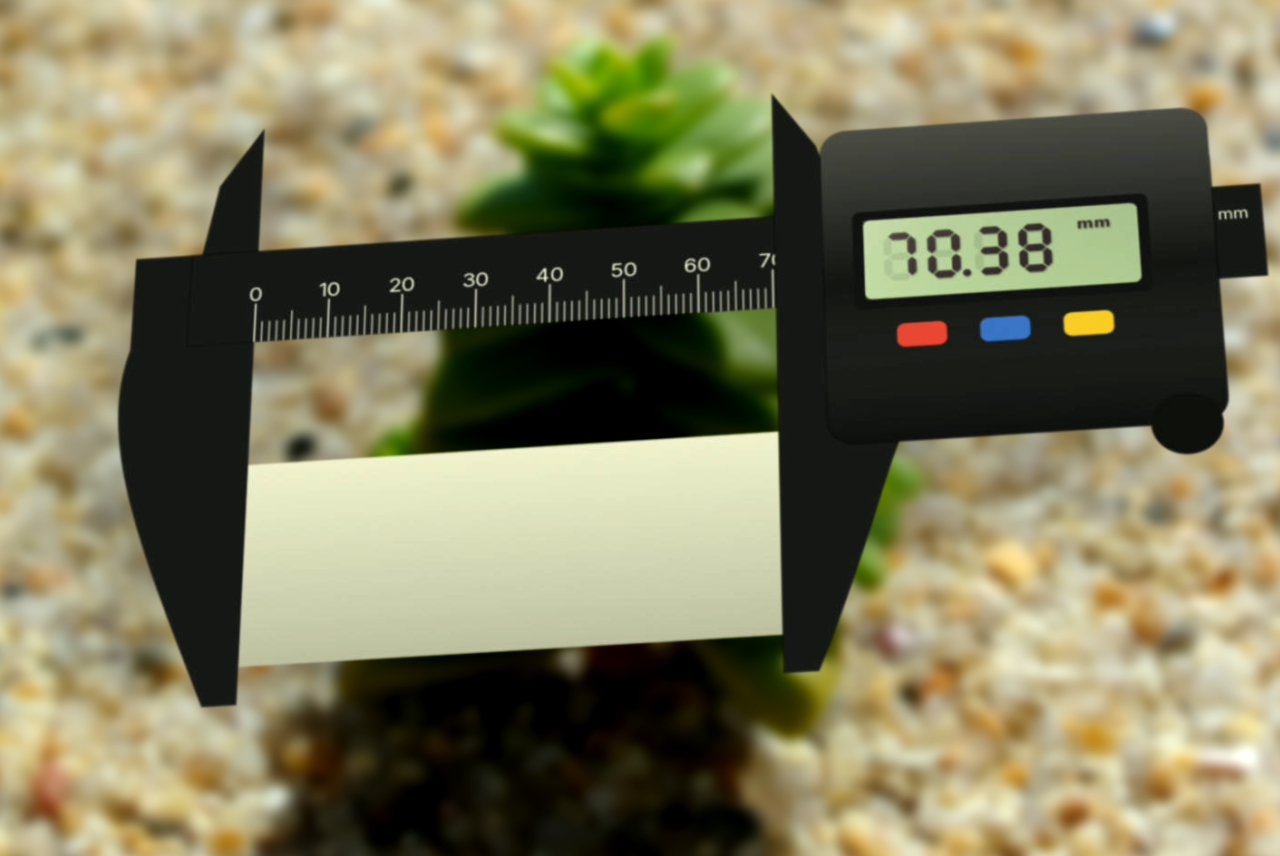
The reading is **70.38** mm
